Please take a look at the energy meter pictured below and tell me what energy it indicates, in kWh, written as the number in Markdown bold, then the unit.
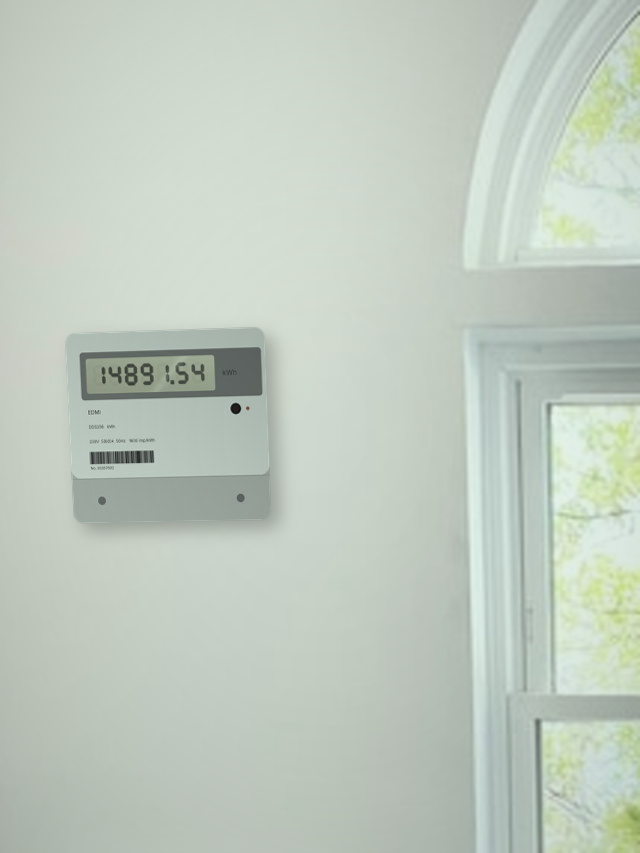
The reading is **14891.54** kWh
